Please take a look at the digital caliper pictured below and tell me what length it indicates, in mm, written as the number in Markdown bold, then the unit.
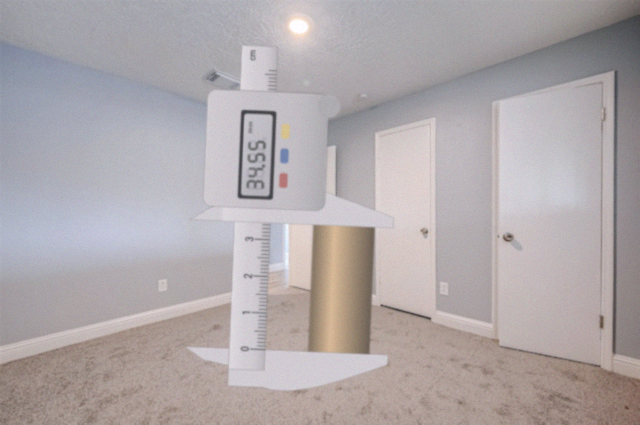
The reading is **34.55** mm
